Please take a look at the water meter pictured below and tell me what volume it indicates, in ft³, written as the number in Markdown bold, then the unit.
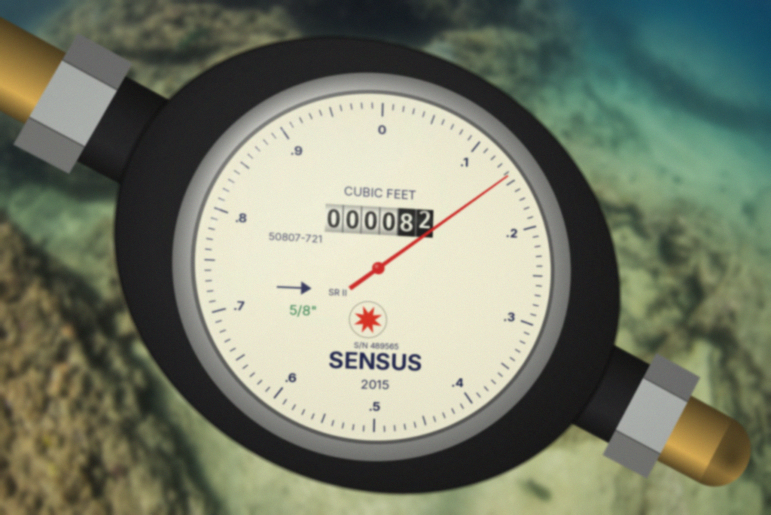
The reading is **82.14** ft³
